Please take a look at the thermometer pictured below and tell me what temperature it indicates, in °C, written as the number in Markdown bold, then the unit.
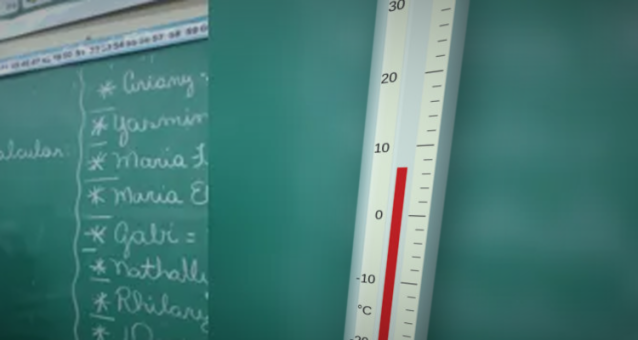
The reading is **7** °C
